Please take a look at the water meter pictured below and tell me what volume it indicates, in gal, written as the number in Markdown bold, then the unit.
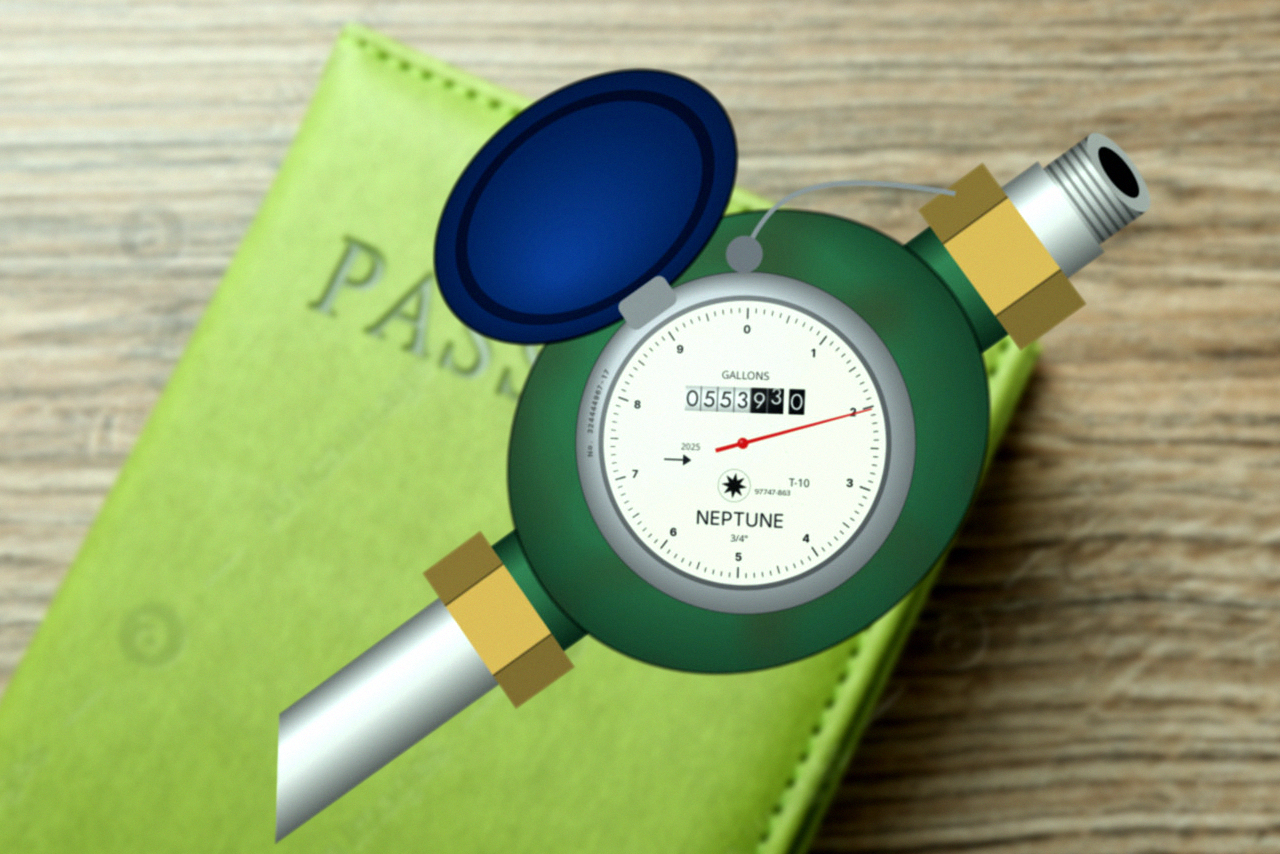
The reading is **553932.0** gal
